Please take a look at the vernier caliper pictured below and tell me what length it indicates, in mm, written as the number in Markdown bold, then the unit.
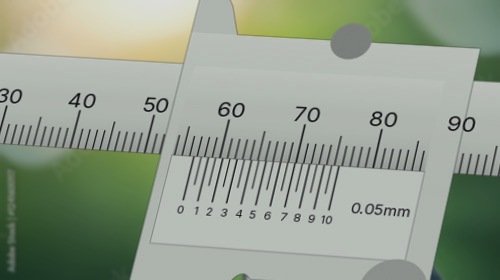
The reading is **56.6** mm
